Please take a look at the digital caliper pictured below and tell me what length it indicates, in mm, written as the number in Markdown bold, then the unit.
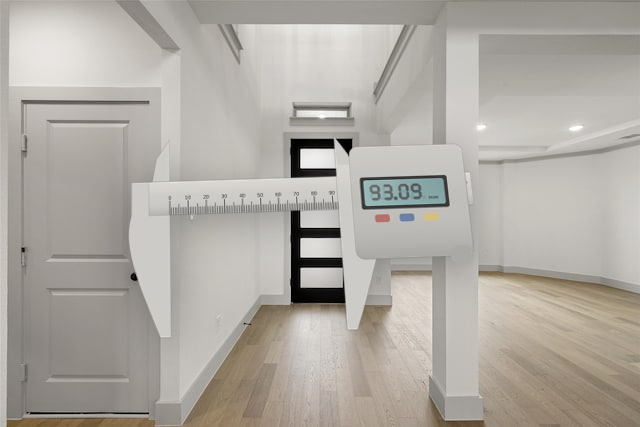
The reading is **93.09** mm
